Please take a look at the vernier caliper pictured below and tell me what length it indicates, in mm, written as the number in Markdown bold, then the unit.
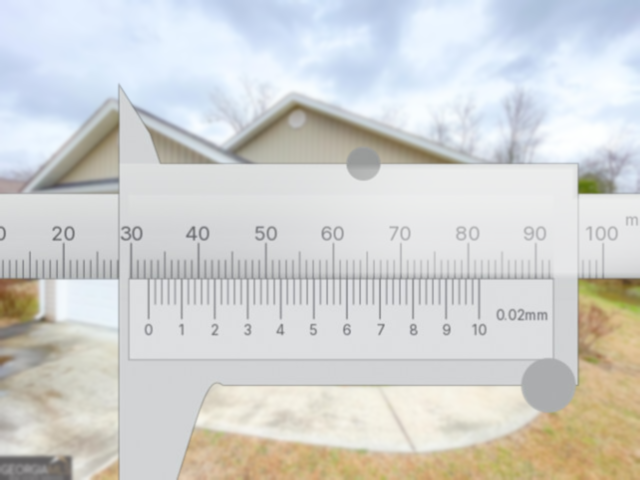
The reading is **32.6** mm
